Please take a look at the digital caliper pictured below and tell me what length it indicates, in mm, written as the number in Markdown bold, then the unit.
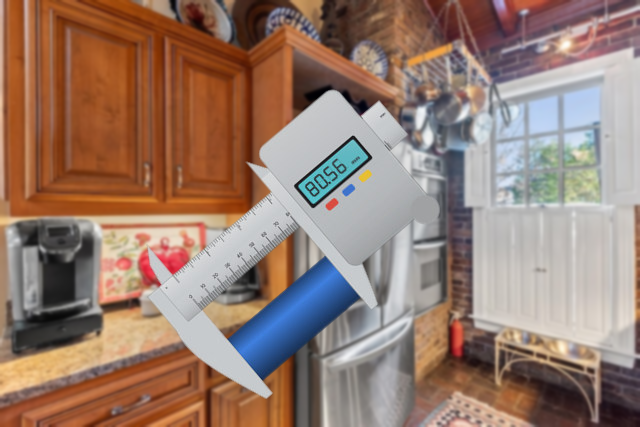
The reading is **80.56** mm
